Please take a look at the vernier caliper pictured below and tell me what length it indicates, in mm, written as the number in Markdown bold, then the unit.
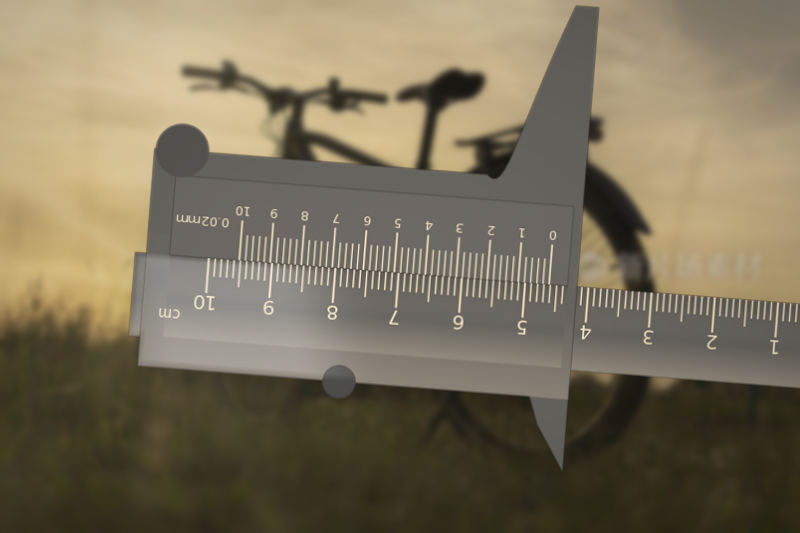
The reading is **46.2** mm
